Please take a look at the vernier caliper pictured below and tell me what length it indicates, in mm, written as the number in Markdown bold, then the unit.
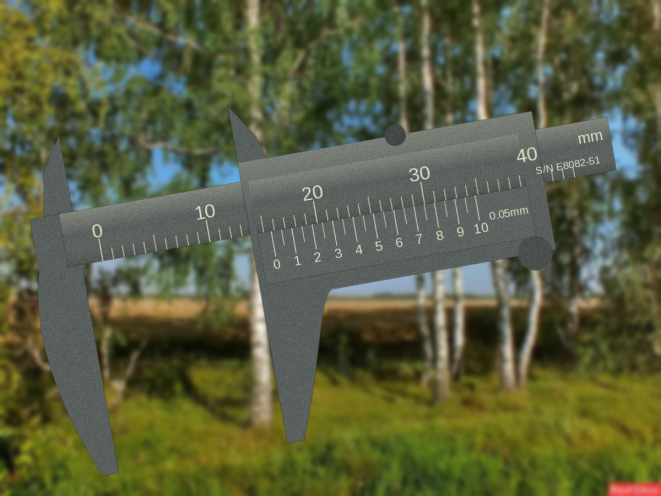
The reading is **15.7** mm
